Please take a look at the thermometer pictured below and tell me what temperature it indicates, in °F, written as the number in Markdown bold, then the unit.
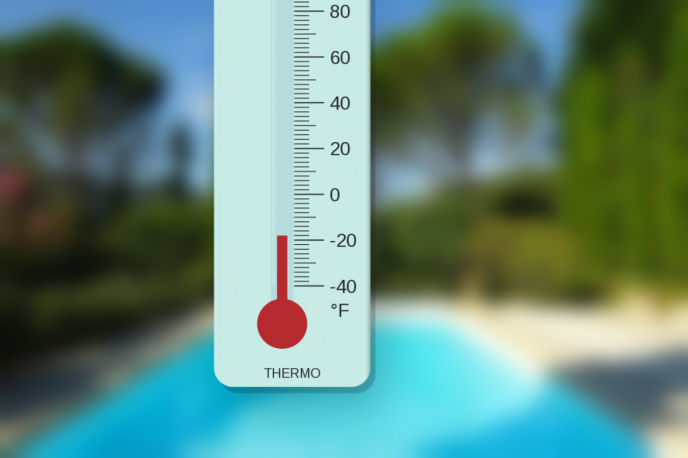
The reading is **-18** °F
